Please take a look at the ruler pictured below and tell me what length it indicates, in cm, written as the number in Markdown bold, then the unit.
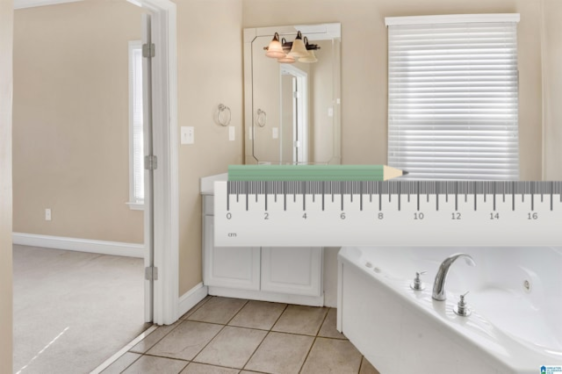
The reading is **9.5** cm
